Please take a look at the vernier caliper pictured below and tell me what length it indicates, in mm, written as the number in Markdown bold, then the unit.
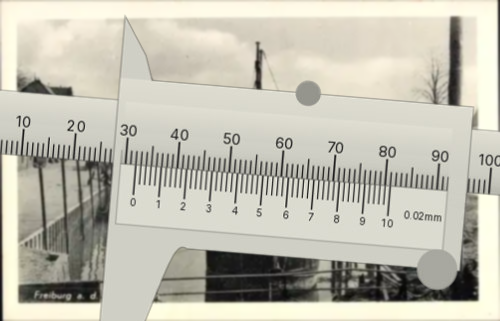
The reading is **32.0** mm
